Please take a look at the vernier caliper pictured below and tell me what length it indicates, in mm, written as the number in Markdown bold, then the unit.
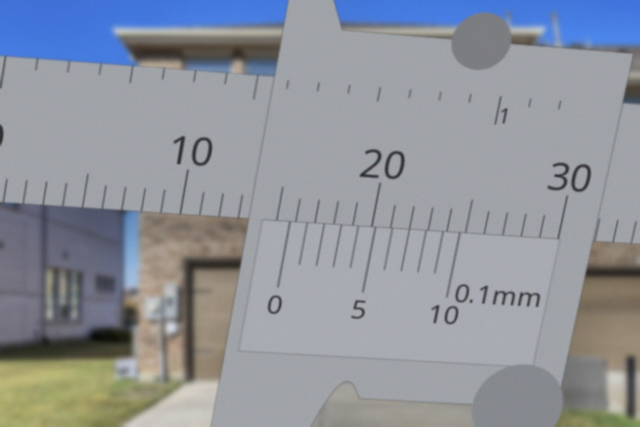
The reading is **15.7** mm
